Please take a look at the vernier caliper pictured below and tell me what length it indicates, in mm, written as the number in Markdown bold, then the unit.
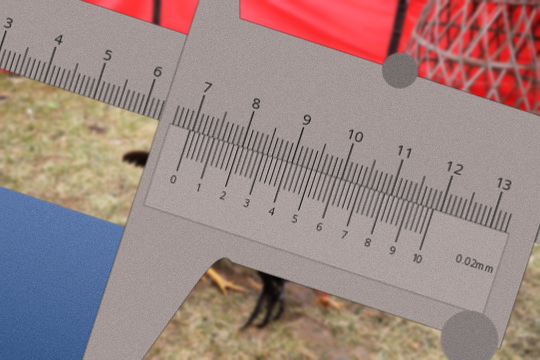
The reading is **69.5** mm
